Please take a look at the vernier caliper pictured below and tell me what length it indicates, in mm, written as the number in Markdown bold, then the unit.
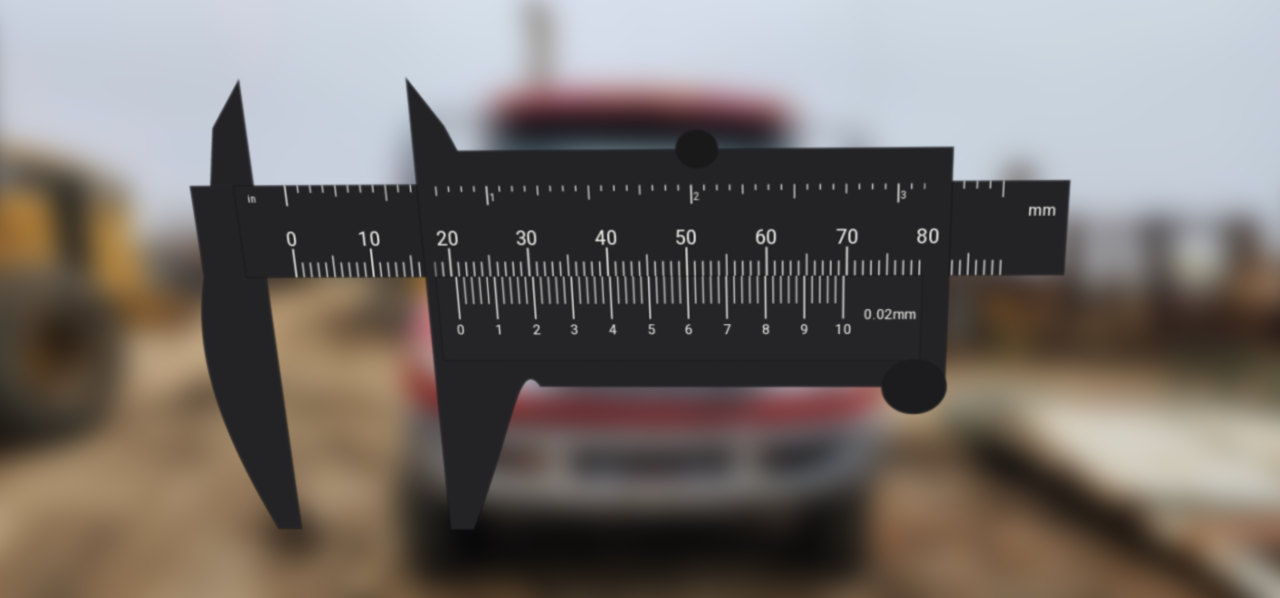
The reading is **20.6** mm
